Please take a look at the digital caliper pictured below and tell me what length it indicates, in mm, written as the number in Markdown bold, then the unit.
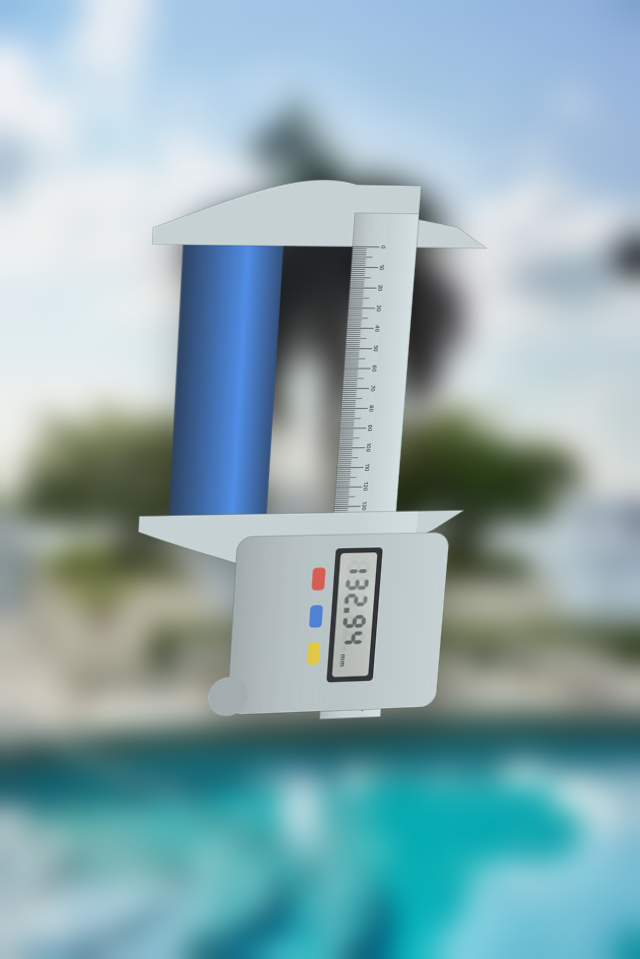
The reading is **132.94** mm
